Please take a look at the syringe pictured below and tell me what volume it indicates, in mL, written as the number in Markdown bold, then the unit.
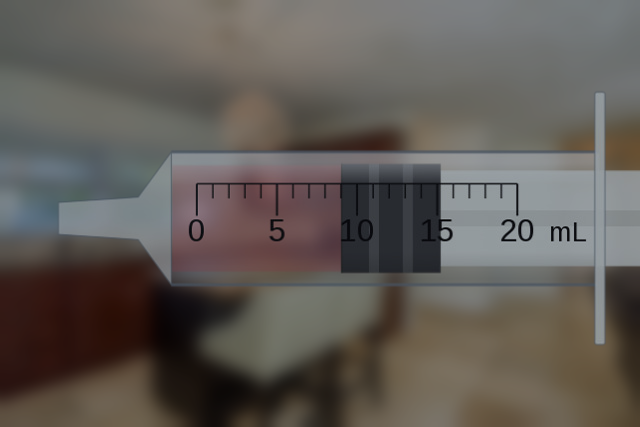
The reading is **9** mL
